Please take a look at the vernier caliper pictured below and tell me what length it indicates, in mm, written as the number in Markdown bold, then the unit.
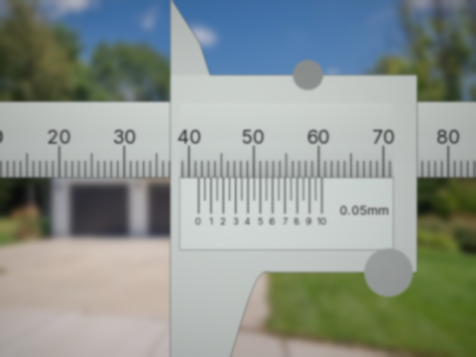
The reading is **41.5** mm
